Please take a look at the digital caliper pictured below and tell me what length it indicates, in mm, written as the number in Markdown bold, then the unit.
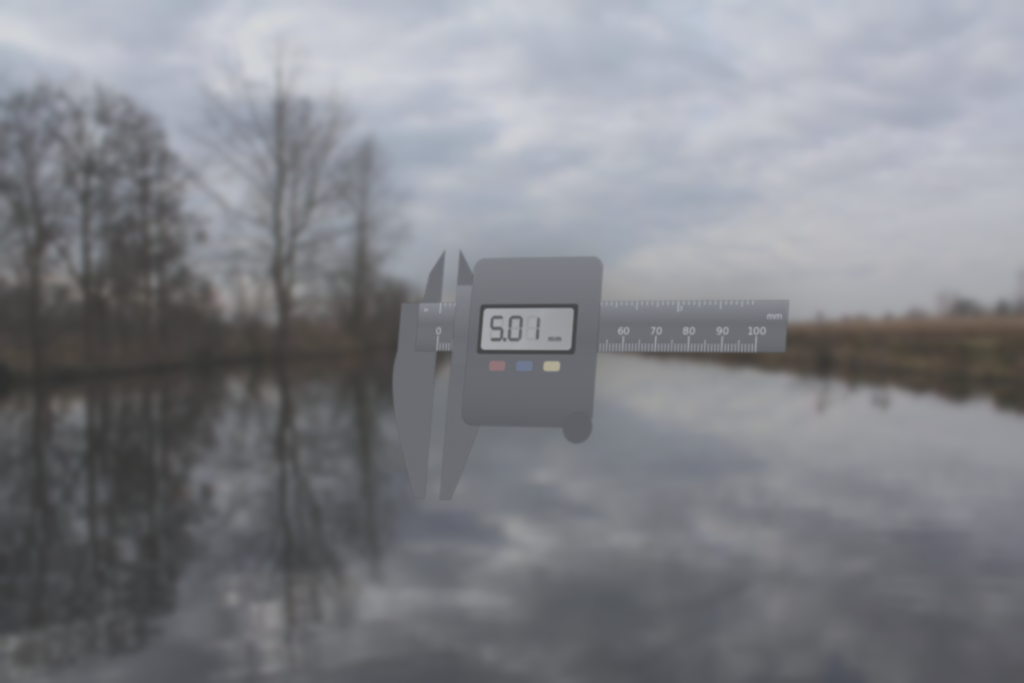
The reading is **5.01** mm
